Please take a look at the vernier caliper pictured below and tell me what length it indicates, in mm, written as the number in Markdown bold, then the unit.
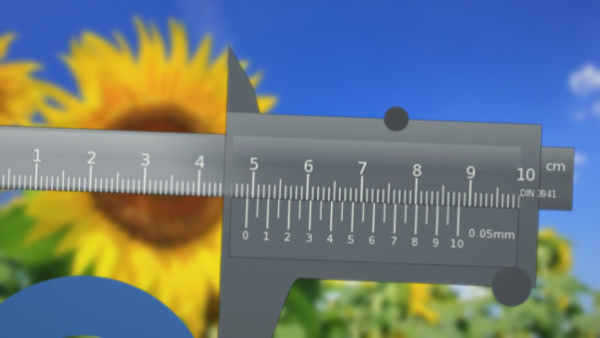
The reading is **49.0** mm
